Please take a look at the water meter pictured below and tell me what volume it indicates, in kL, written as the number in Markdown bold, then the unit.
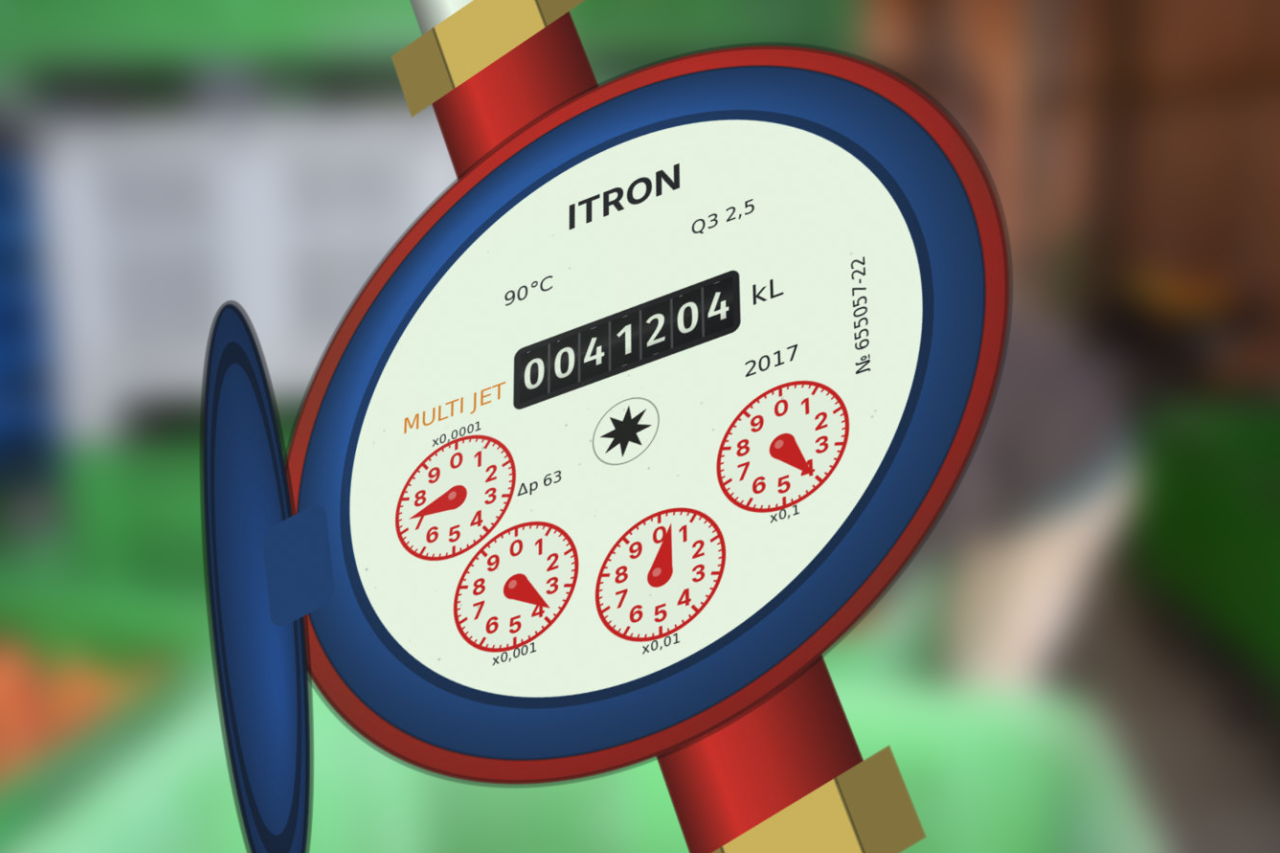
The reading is **41204.4037** kL
